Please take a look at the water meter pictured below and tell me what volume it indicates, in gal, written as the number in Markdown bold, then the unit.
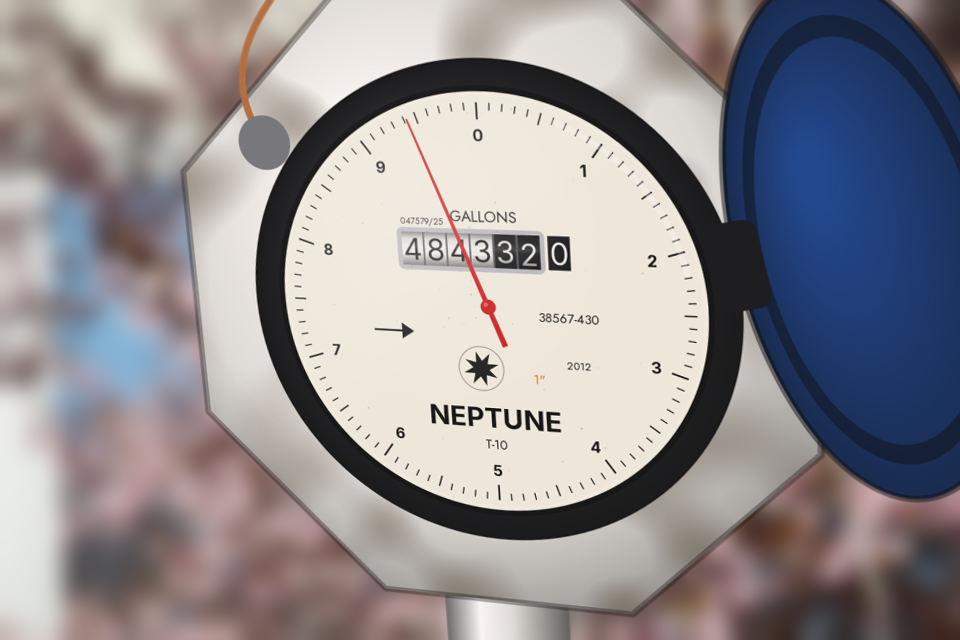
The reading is **4843319.4** gal
